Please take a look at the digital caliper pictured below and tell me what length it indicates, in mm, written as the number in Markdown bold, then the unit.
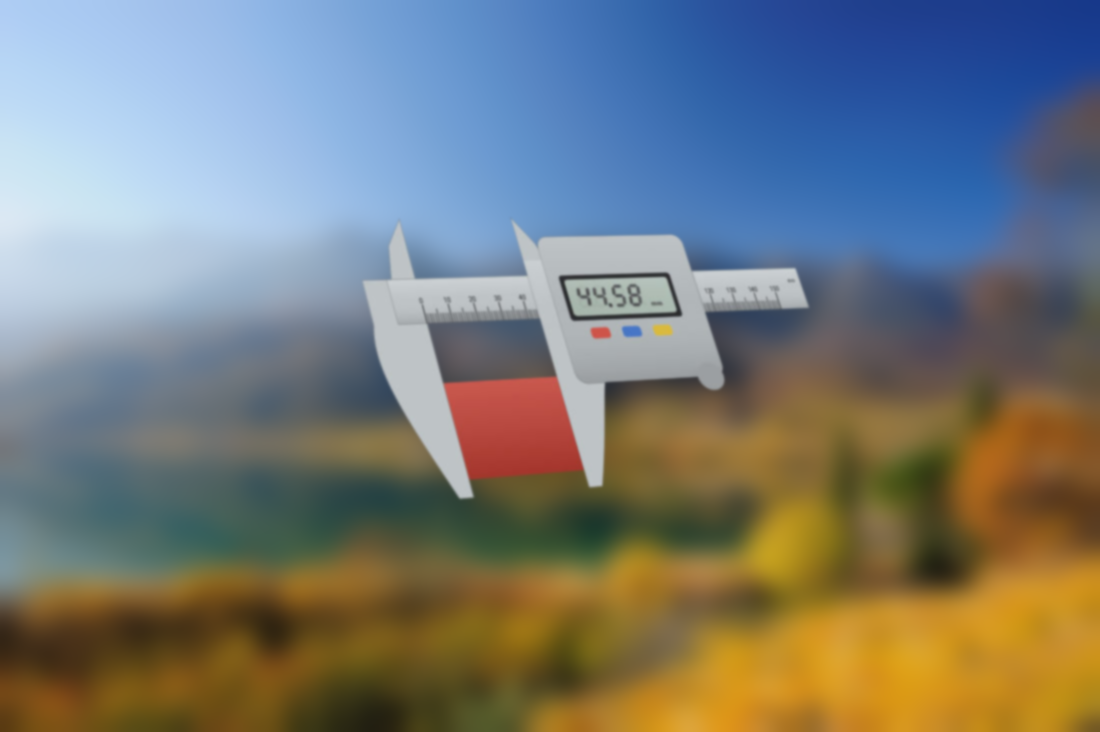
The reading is **44.58** mm
